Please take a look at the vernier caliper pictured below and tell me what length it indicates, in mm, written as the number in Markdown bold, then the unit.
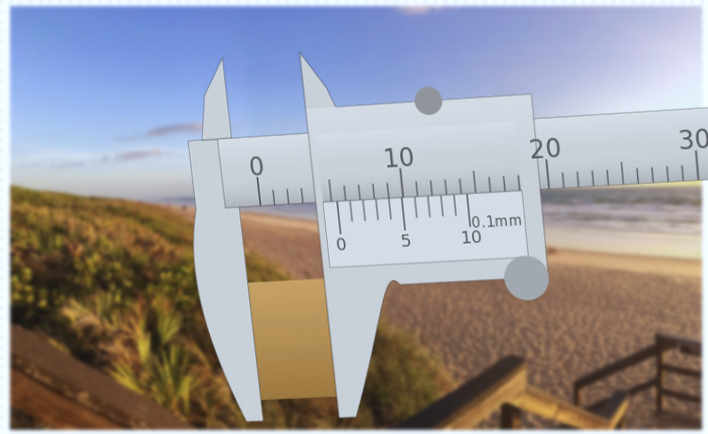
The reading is **5.4** mm
